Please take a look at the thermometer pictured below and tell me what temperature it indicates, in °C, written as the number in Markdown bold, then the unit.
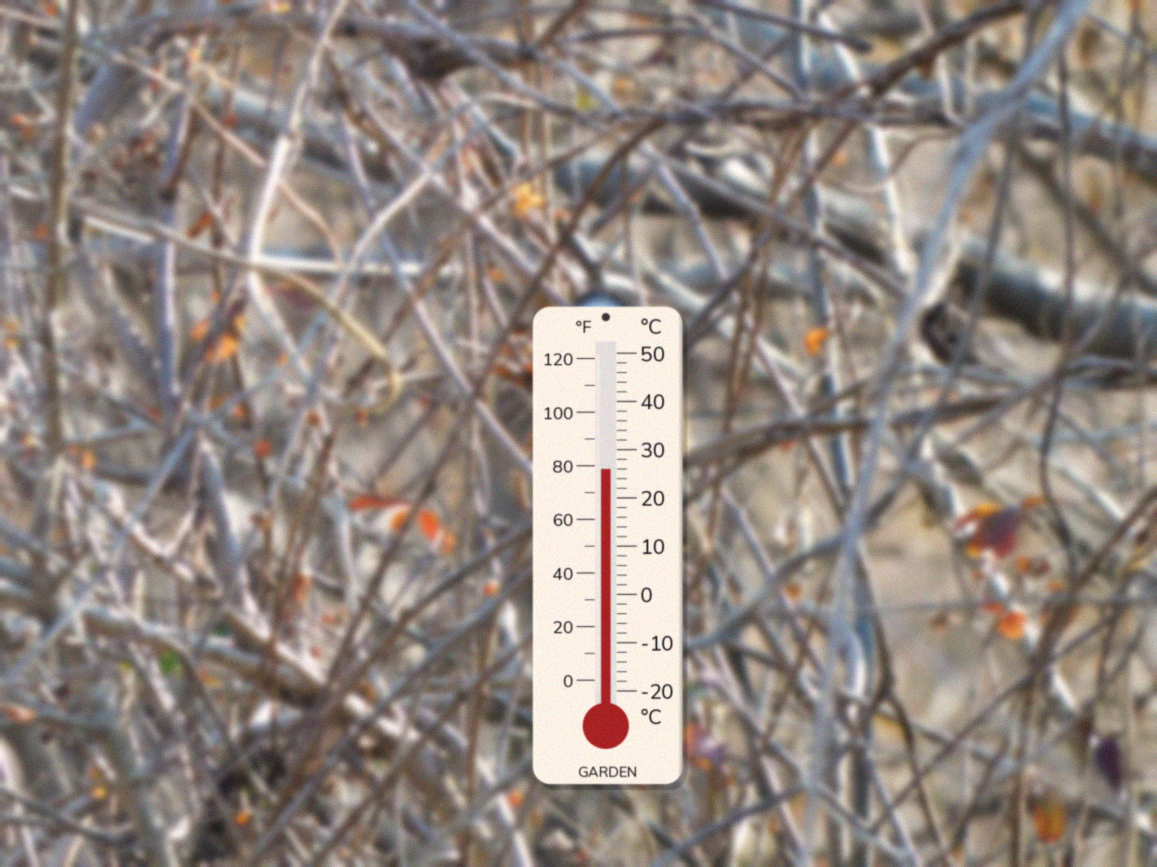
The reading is **26** °C
